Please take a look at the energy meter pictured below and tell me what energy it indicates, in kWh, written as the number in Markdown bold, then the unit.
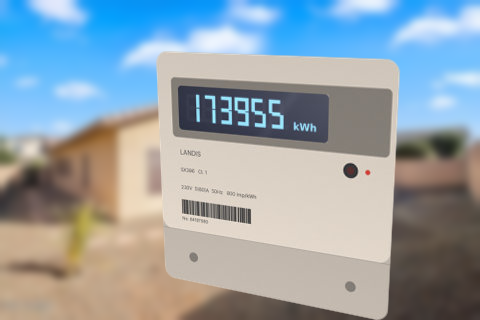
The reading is **173955** kWh
